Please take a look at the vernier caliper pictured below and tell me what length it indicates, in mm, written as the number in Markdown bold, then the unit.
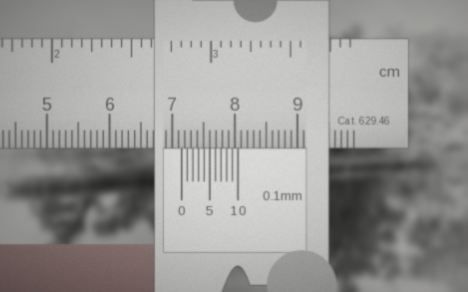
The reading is **71.5** mm
